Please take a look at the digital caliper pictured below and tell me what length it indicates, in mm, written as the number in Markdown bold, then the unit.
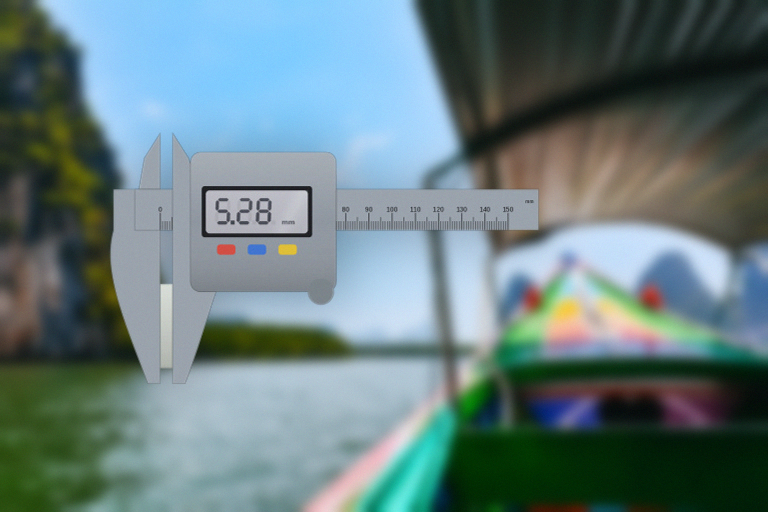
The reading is **5.28** mm
